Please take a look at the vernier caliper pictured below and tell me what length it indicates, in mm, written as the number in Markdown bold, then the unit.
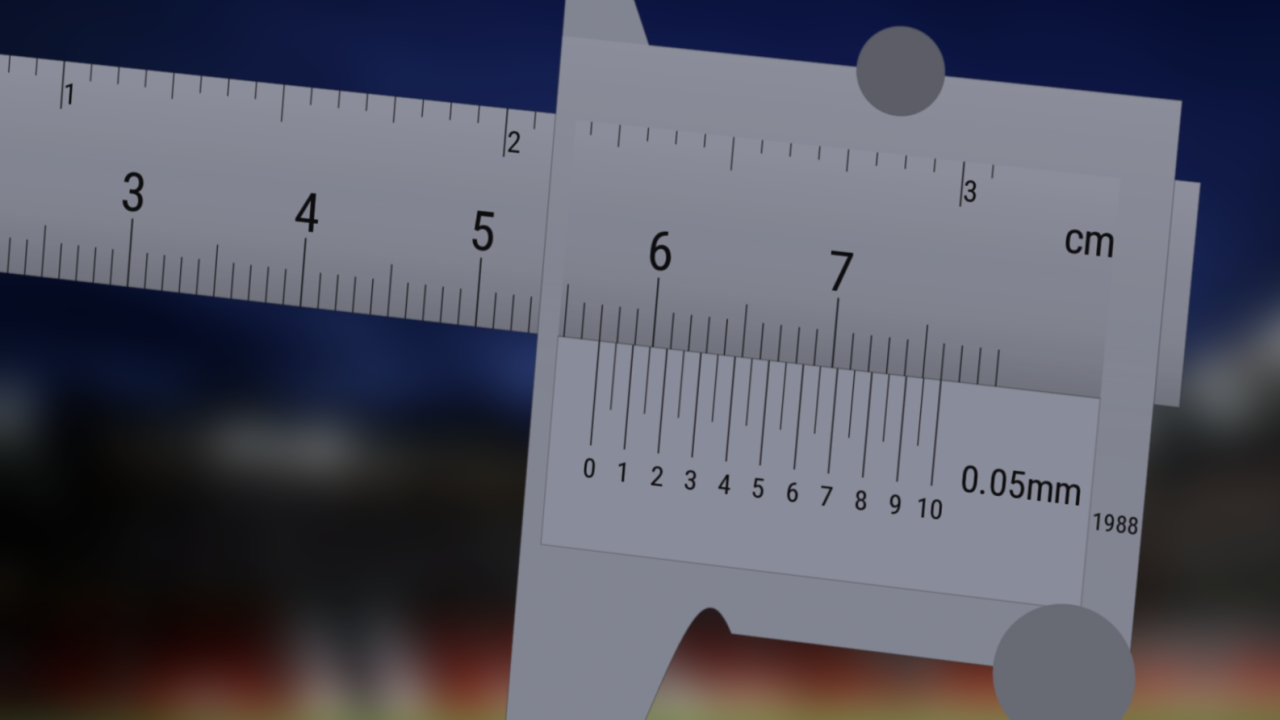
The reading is **57.0** mm
